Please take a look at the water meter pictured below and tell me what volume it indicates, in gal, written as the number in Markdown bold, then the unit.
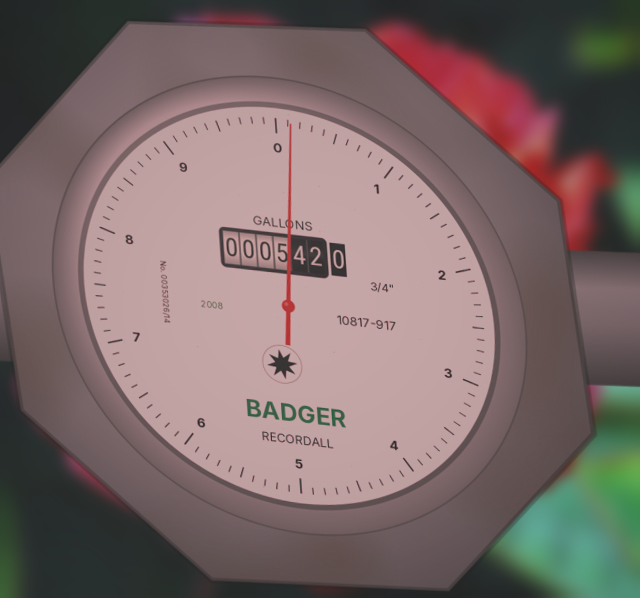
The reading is **5420.1** gal
